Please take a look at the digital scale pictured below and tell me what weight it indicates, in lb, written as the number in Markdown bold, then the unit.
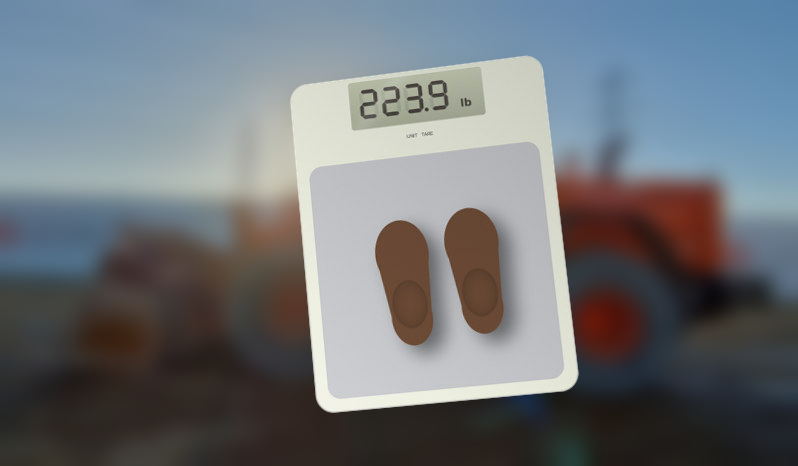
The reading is **223.9** lb
